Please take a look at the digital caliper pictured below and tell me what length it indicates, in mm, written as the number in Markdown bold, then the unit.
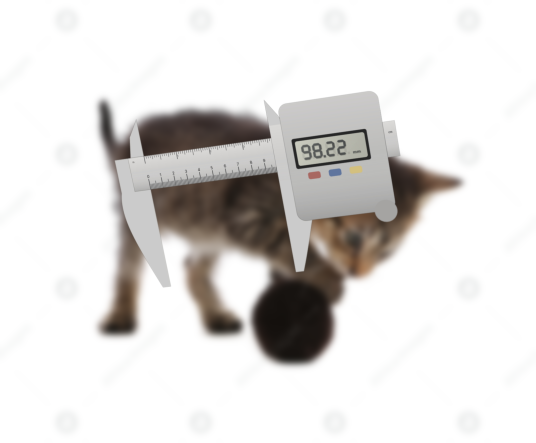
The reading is **98.22** mm
